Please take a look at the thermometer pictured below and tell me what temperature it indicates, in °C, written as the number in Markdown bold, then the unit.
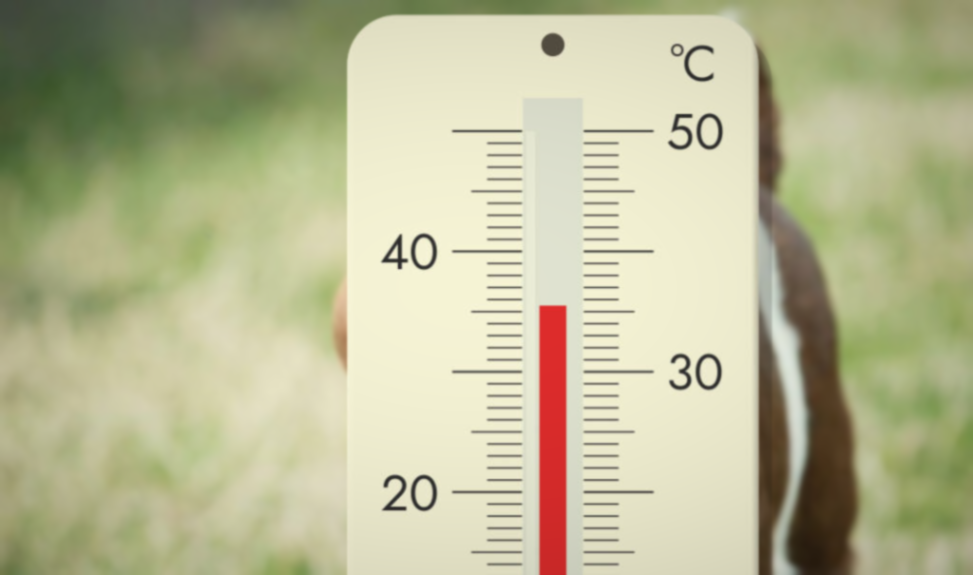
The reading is **35.5** °C
